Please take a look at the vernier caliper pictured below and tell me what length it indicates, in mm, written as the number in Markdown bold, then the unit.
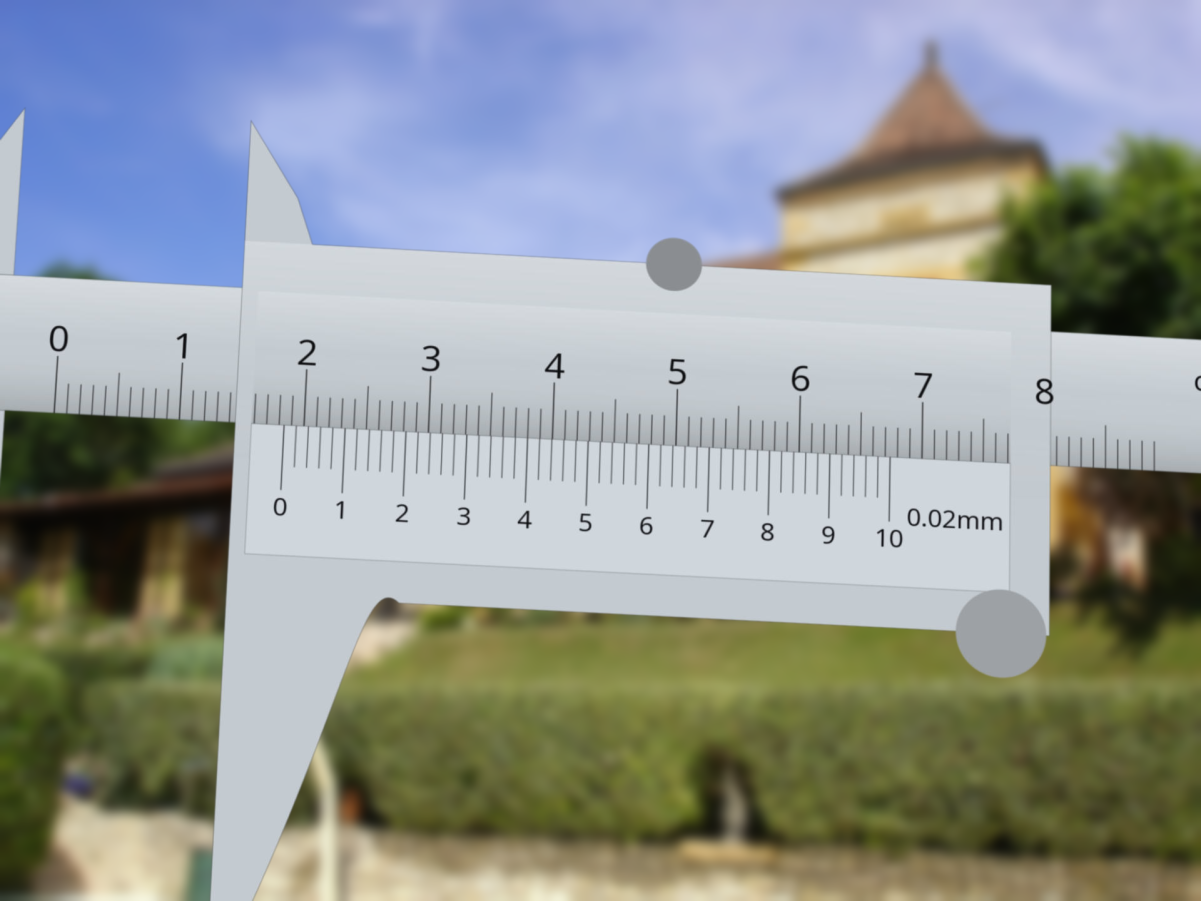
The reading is **18.4** mm
